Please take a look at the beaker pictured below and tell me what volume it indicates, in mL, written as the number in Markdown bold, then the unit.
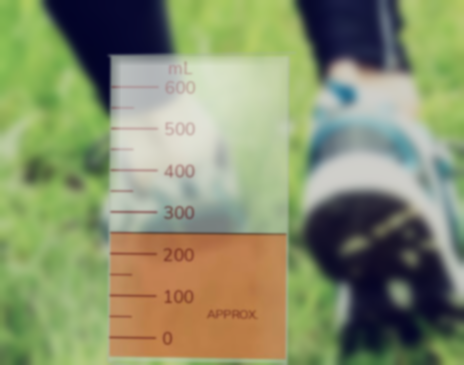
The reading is **250** mL
